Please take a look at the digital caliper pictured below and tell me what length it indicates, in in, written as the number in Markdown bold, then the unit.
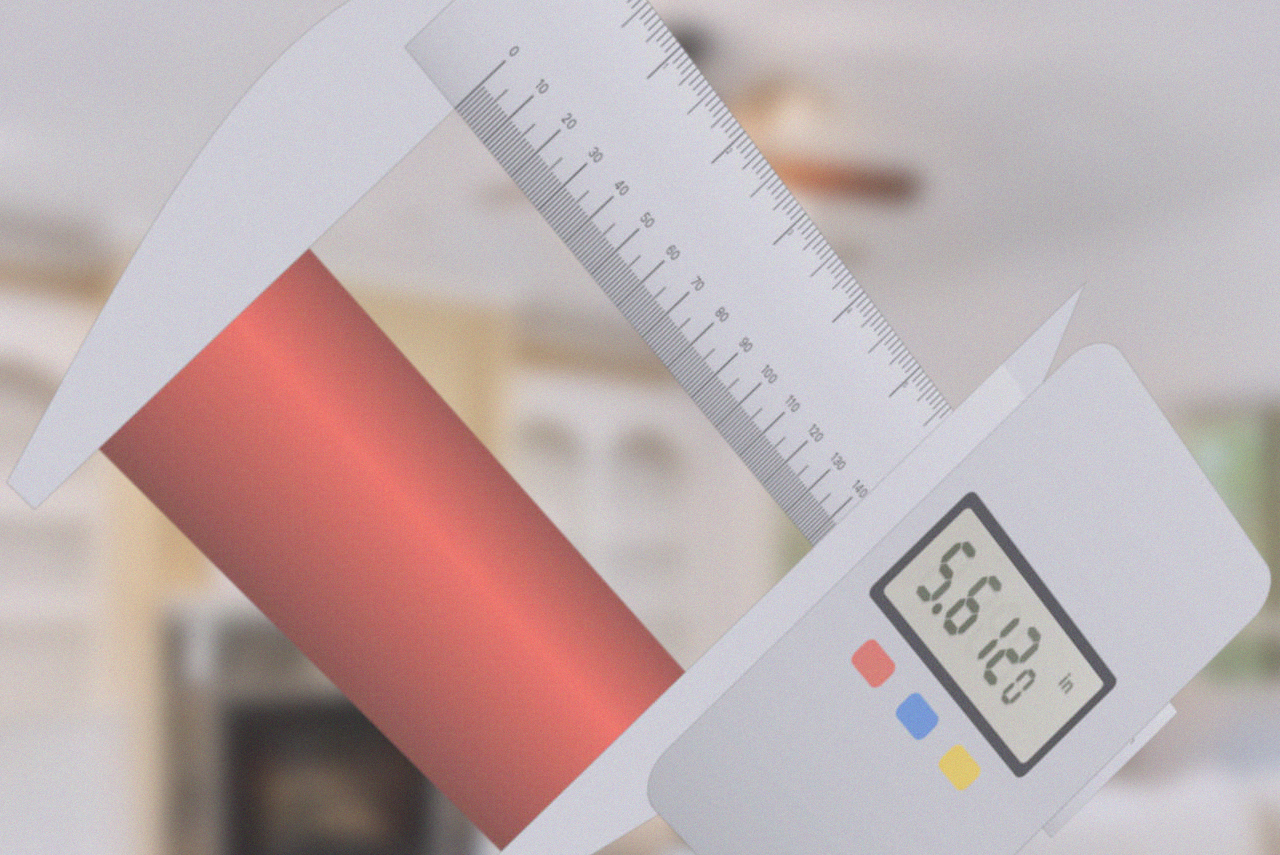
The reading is **5.6120** in
